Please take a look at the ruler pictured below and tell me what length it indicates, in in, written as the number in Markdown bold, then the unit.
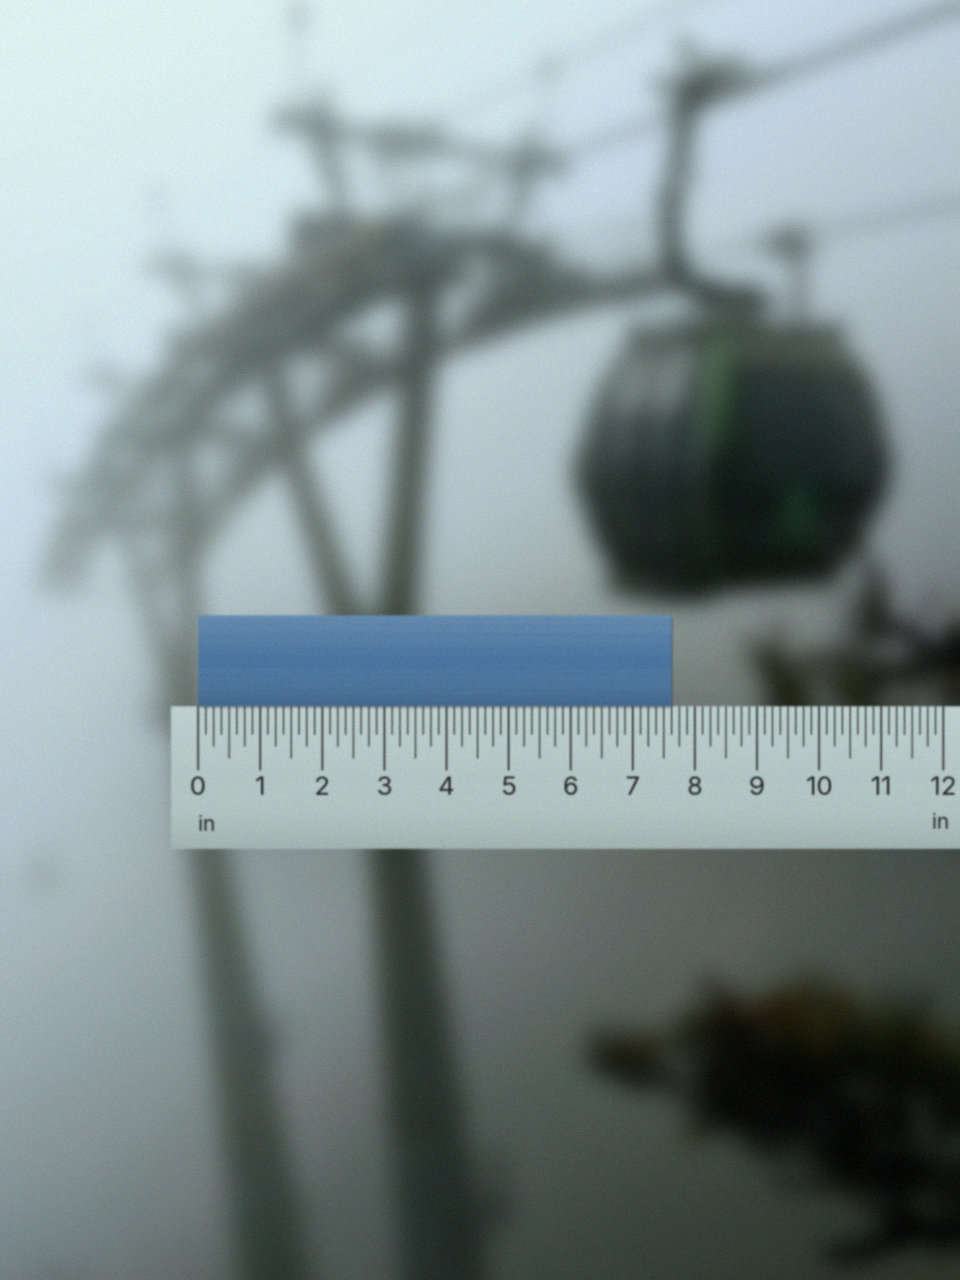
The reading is **7.625** in
